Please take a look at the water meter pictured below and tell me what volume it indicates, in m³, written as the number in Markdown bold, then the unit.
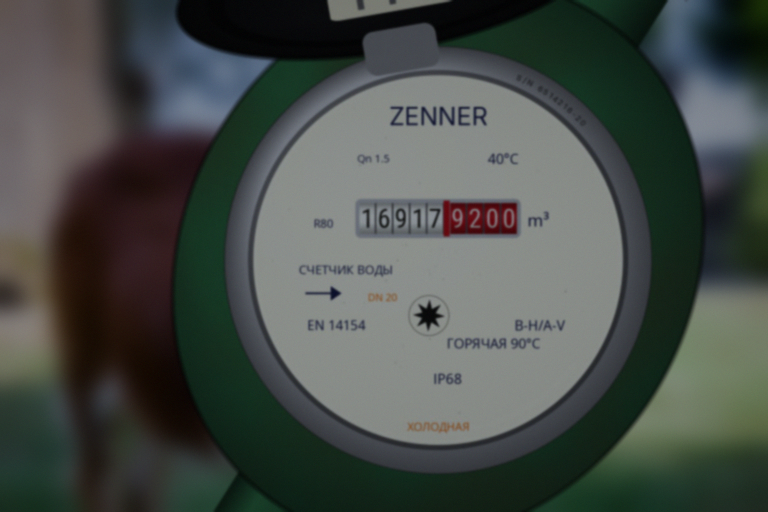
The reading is **16917.9200** m³
